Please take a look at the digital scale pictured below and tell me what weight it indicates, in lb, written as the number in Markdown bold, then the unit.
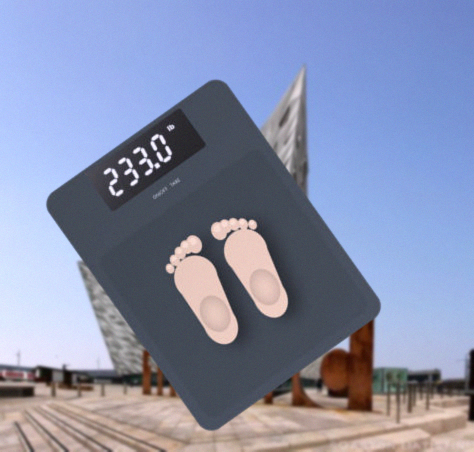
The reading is **233.0** lb
